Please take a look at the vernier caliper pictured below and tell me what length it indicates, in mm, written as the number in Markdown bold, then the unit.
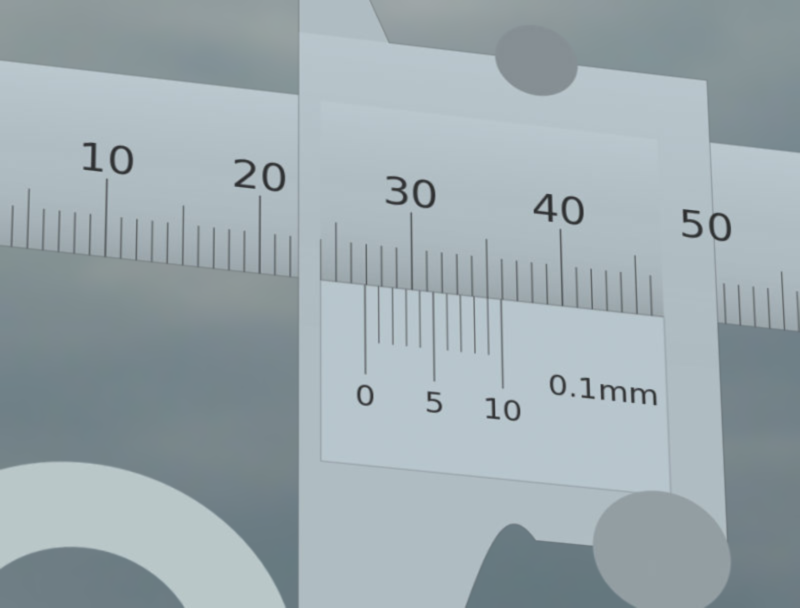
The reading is **26.9** mm
